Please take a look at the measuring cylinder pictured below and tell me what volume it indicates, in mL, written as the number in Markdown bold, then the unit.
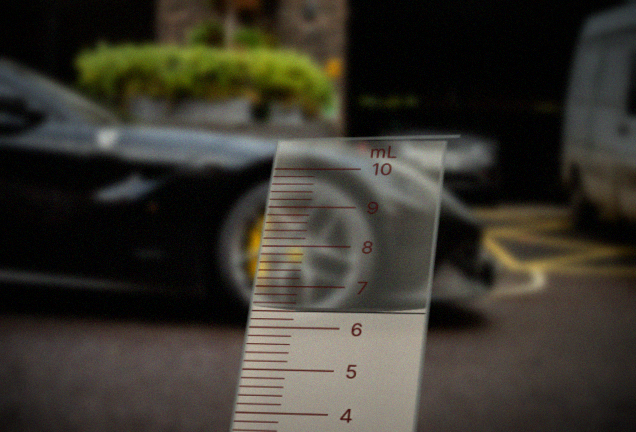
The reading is **6.4** mL
